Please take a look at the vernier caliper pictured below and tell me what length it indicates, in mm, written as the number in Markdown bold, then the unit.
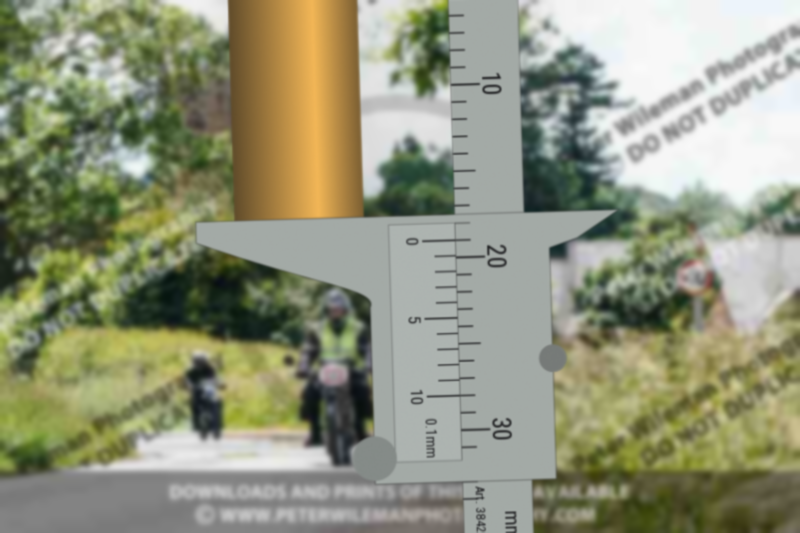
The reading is **19.0** mm
